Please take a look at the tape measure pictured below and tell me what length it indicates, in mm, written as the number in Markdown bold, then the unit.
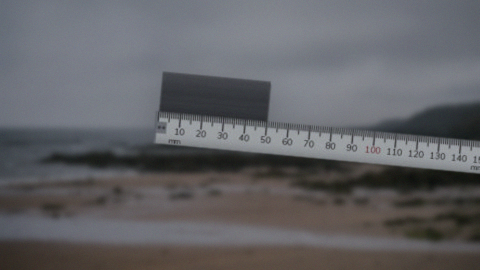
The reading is **50** mm
